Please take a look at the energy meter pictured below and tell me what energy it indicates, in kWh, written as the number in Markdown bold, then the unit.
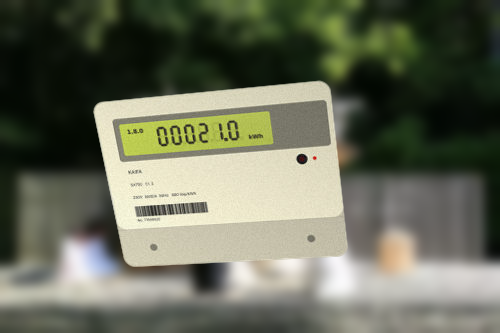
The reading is **21.0** kWh
